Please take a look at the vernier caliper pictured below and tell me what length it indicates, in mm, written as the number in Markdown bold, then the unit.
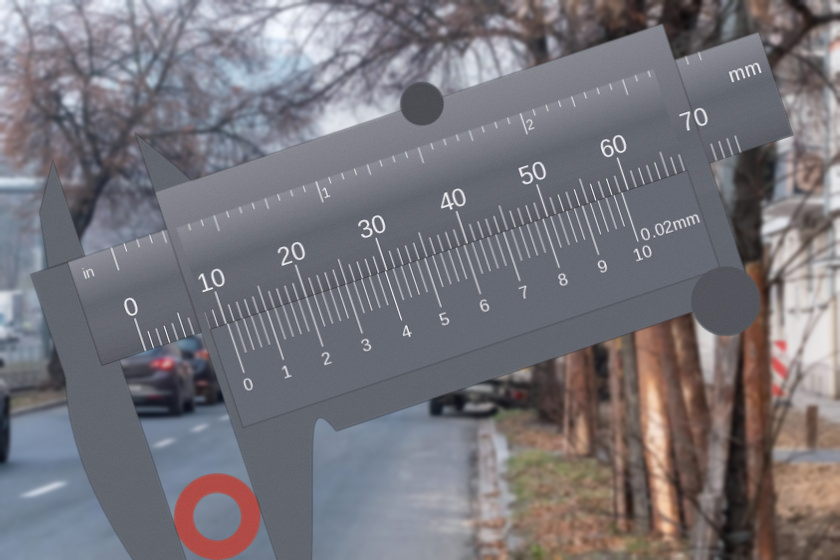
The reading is **10.2** mm
